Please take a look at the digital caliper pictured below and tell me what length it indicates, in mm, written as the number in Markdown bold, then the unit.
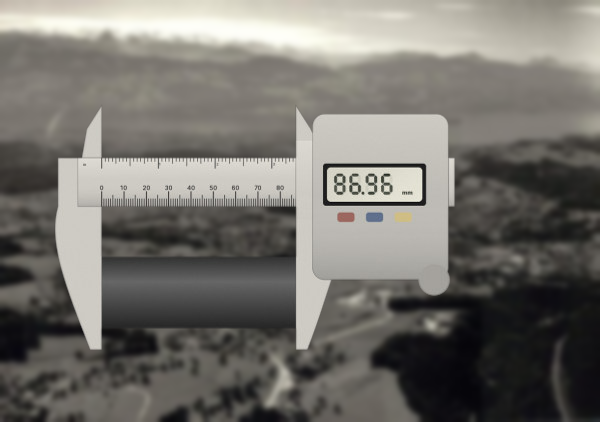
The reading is **86.96** mm
